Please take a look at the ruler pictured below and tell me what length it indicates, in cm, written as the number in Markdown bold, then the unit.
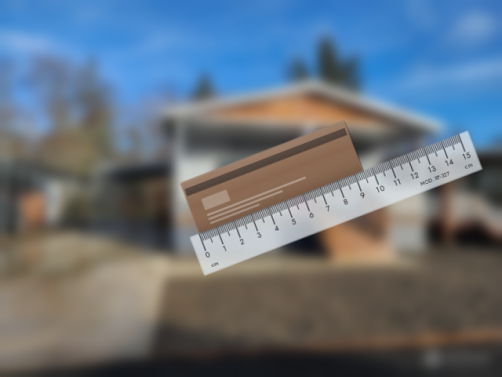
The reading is **9.5** cm
